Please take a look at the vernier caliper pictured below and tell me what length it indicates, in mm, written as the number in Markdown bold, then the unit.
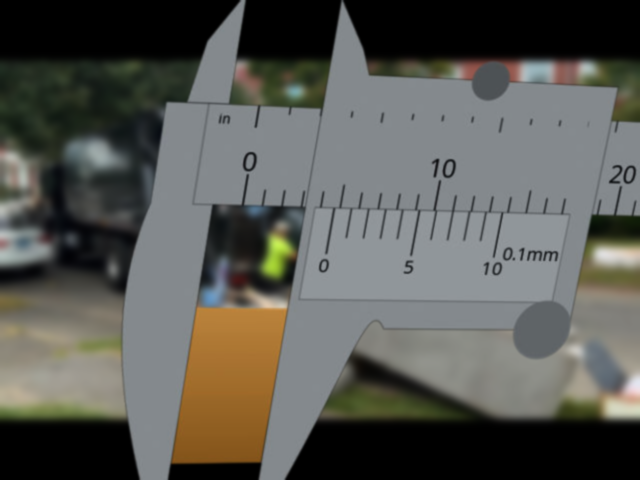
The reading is **4.7** mm
